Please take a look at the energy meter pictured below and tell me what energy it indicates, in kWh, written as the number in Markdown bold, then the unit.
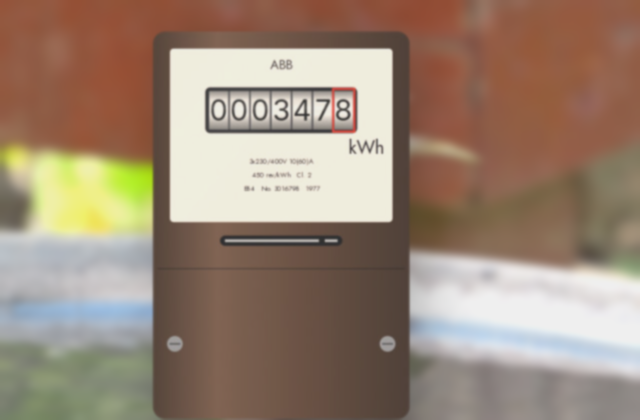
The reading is **347.8** kWh
